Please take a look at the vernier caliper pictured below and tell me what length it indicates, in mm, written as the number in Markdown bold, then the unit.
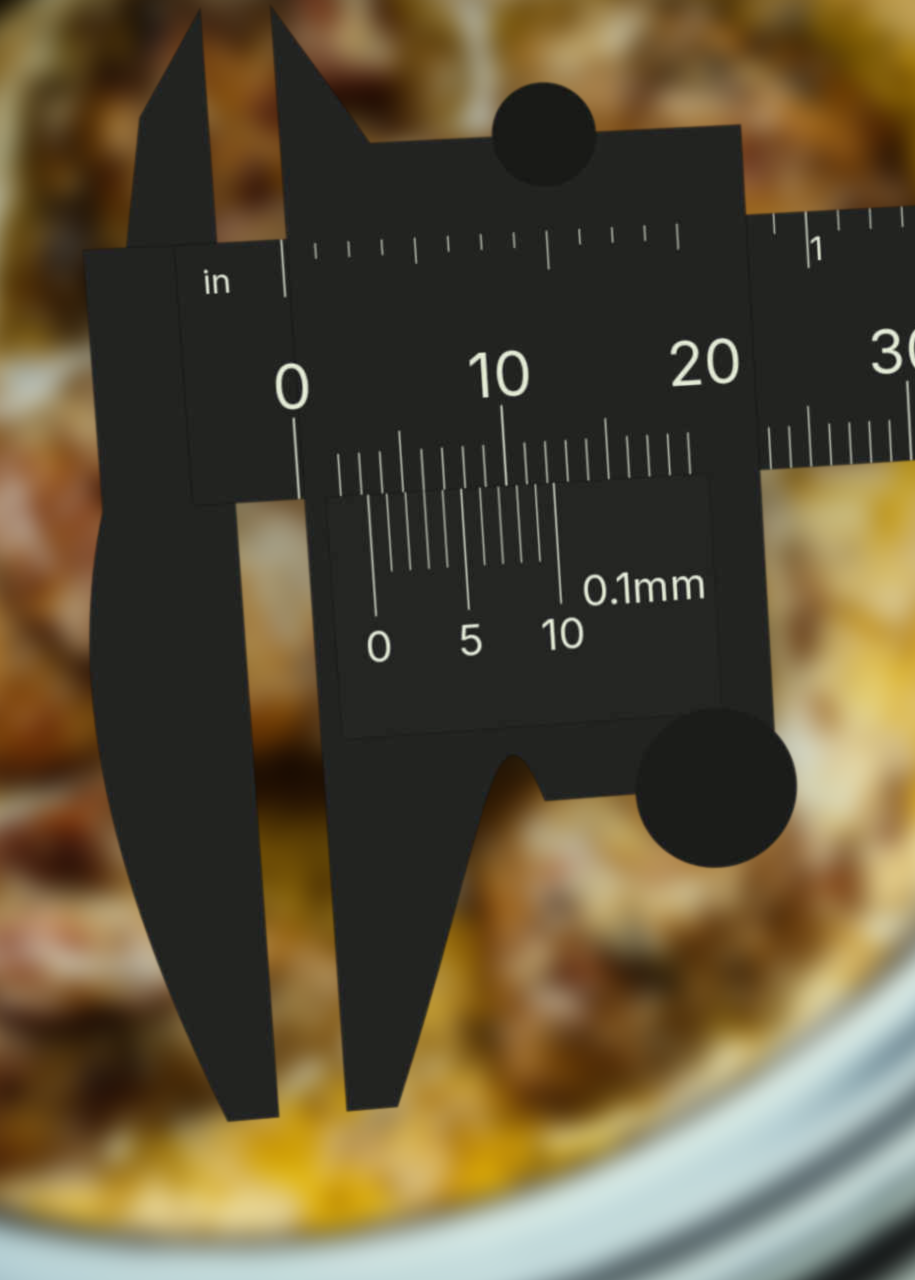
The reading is **3.3** mm
